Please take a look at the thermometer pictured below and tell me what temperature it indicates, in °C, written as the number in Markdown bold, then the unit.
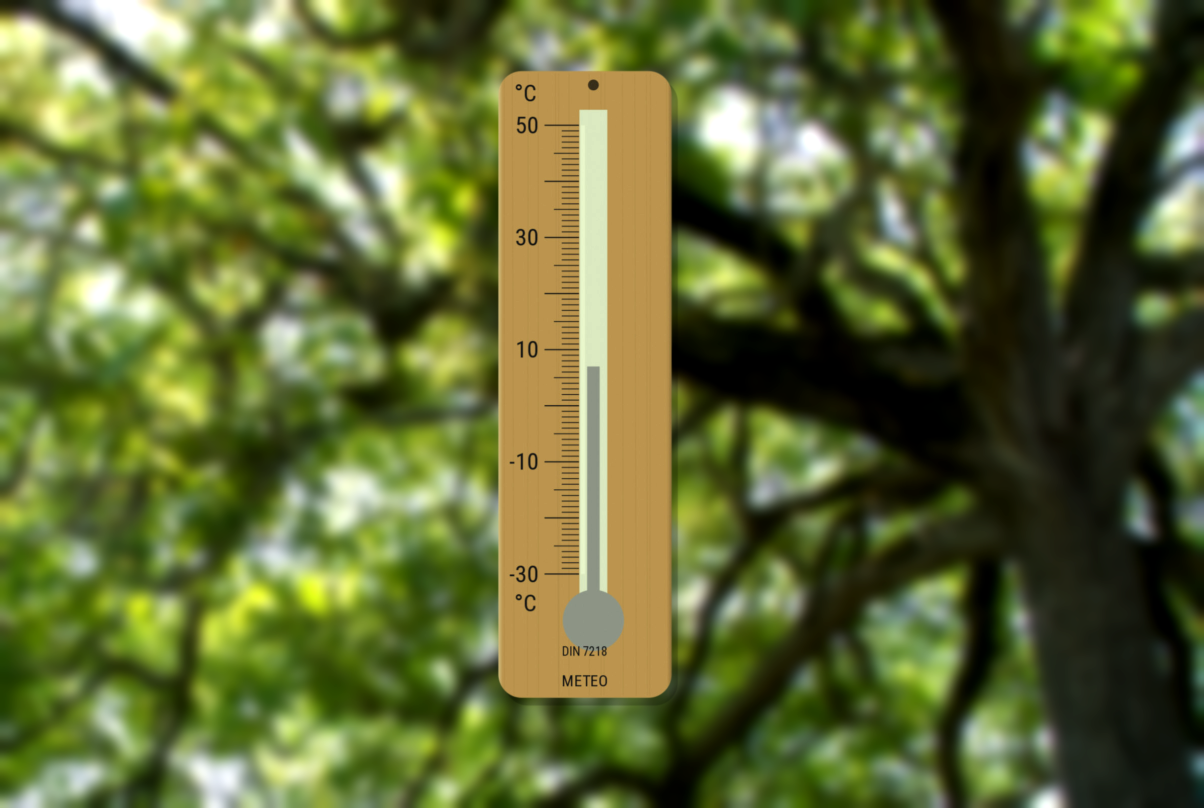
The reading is **7** °C
